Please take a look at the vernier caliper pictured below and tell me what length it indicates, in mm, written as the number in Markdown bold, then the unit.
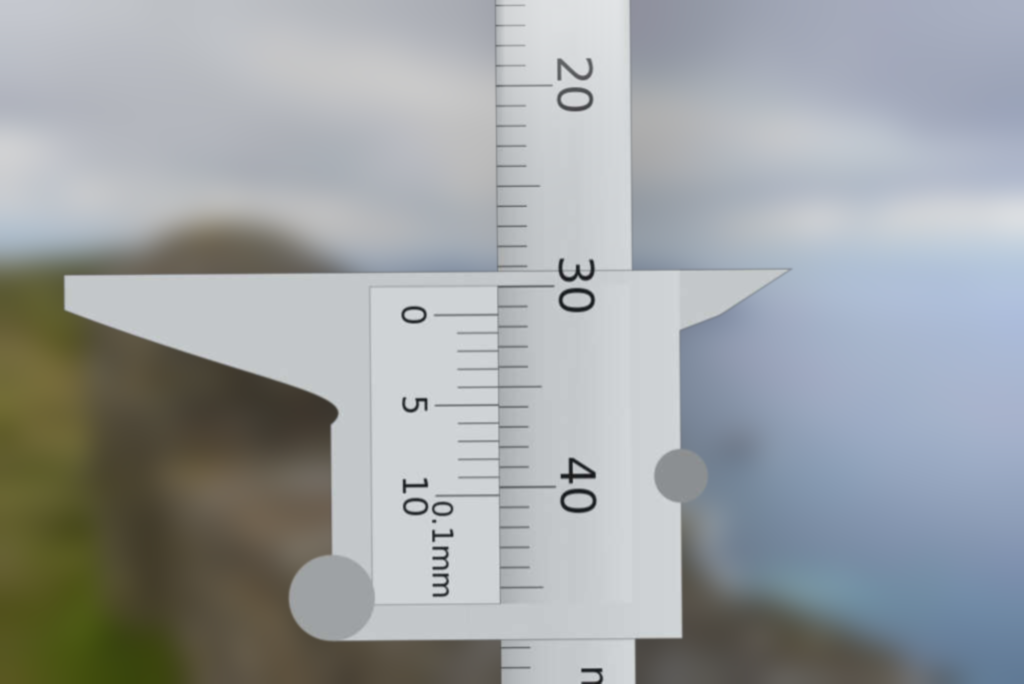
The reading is **31.4** mm
